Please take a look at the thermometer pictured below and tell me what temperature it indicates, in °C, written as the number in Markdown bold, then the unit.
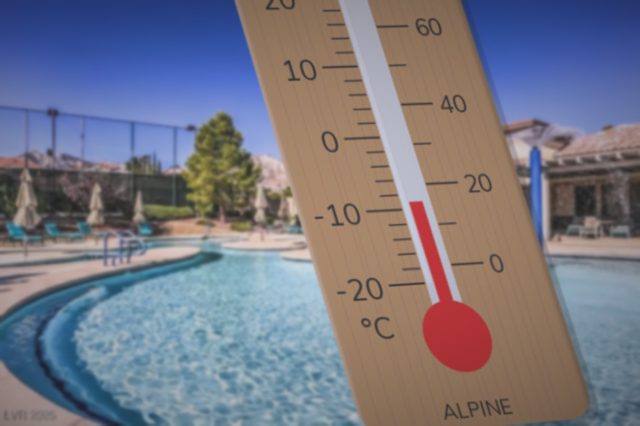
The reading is **-9** °C
